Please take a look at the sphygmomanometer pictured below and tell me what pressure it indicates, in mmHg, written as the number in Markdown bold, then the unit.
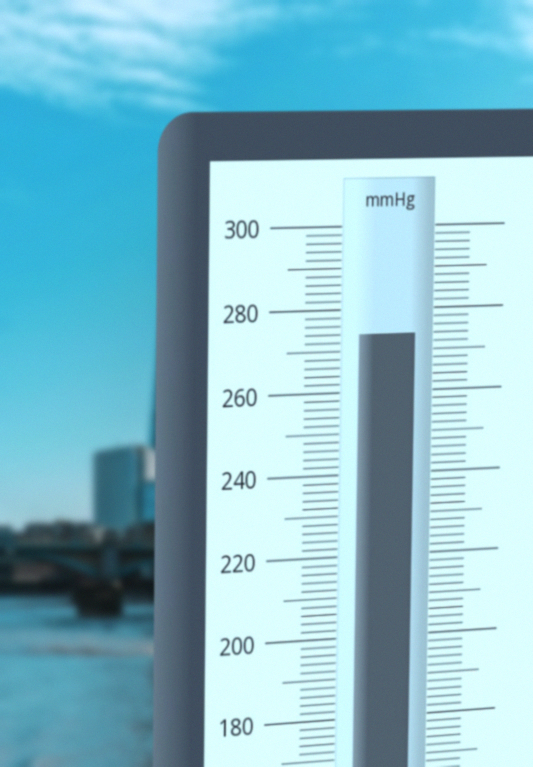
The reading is **274** mmHg
